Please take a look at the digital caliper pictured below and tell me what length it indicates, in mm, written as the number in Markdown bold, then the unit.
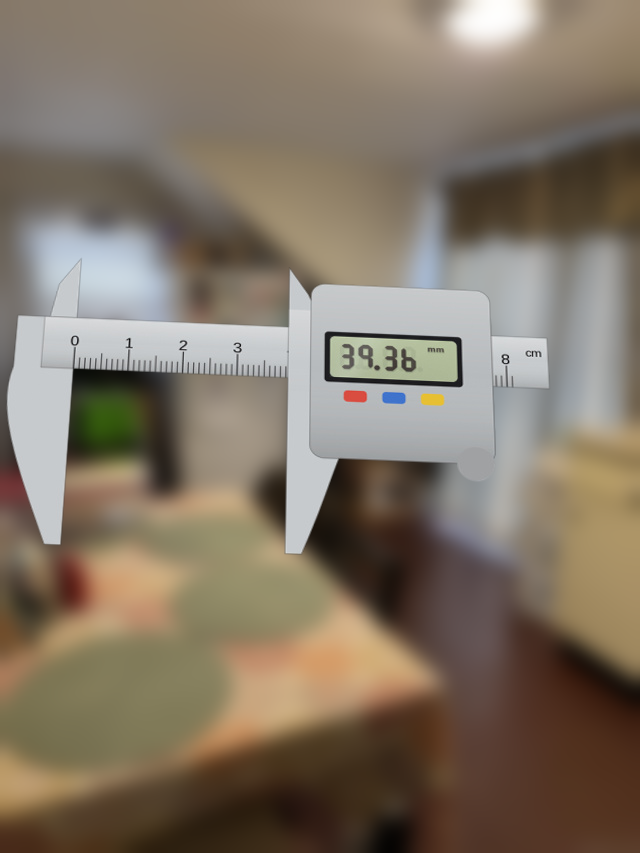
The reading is **39.36** mm
